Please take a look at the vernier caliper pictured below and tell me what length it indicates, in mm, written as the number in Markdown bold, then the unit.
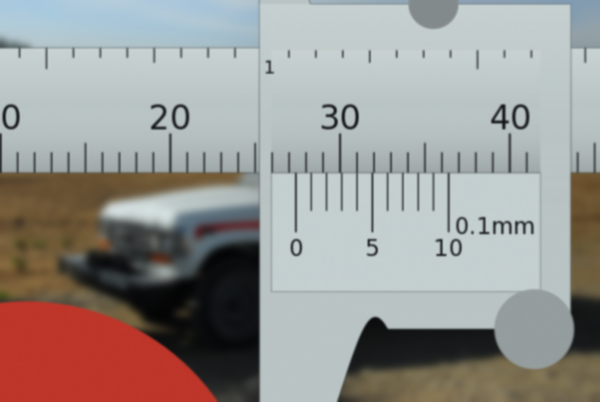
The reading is **27.4** mm
